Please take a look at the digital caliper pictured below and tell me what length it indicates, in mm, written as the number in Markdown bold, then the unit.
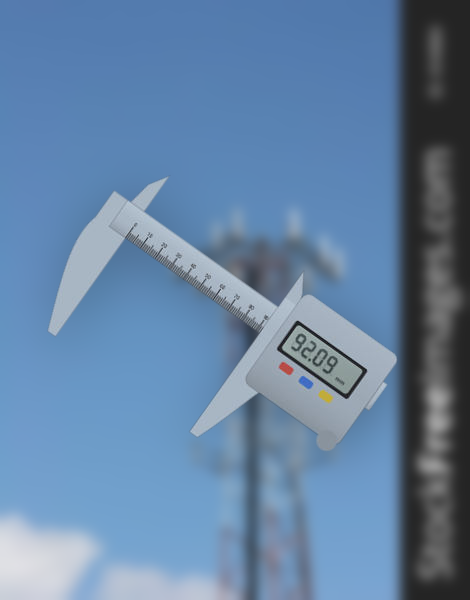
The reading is **92.09** mm
